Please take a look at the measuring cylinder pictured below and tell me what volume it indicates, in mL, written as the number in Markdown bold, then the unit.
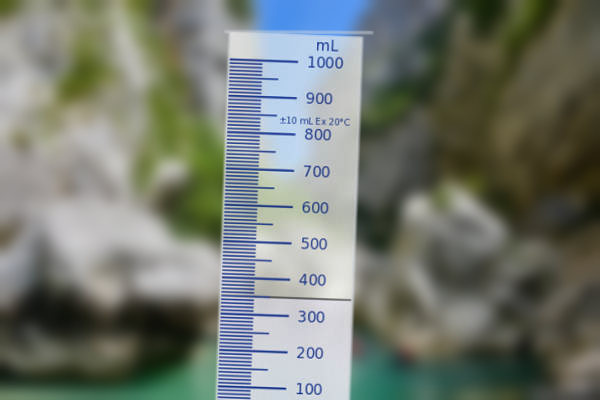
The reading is **350** mL
